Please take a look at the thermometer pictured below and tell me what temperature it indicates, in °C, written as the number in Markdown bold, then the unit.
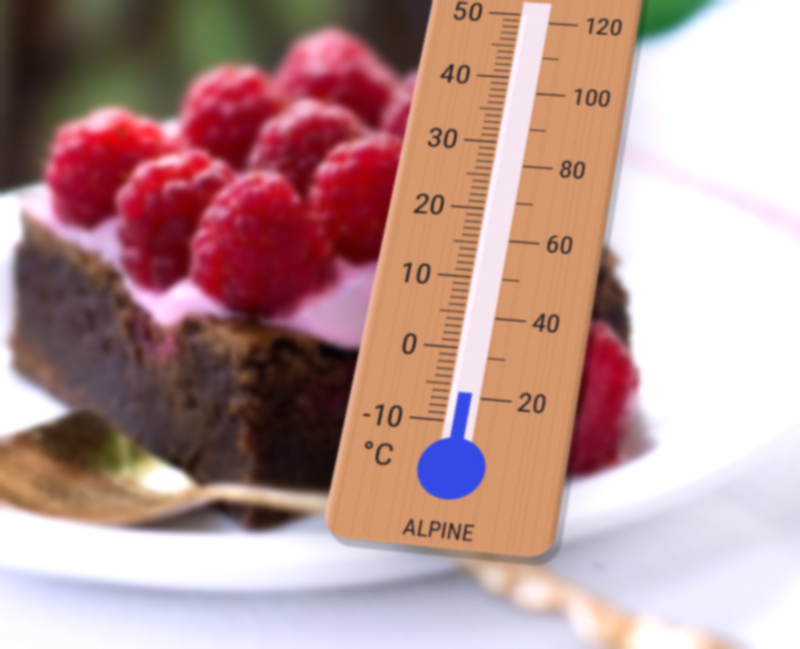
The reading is **-6** °C
